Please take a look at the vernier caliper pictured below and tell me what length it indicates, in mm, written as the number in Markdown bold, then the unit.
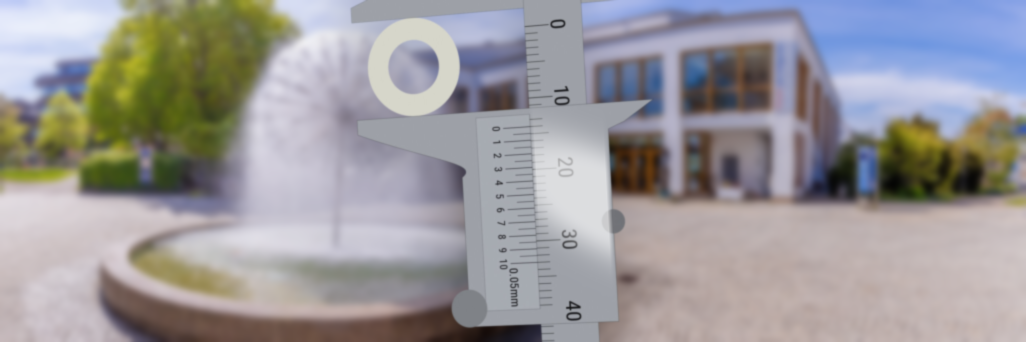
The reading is **14.0** mm
